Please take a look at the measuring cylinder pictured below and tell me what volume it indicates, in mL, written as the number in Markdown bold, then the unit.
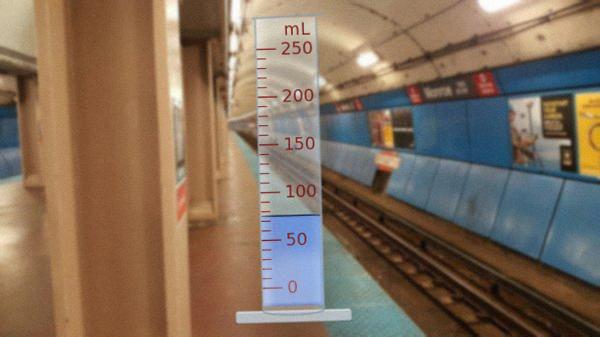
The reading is **75** mL
